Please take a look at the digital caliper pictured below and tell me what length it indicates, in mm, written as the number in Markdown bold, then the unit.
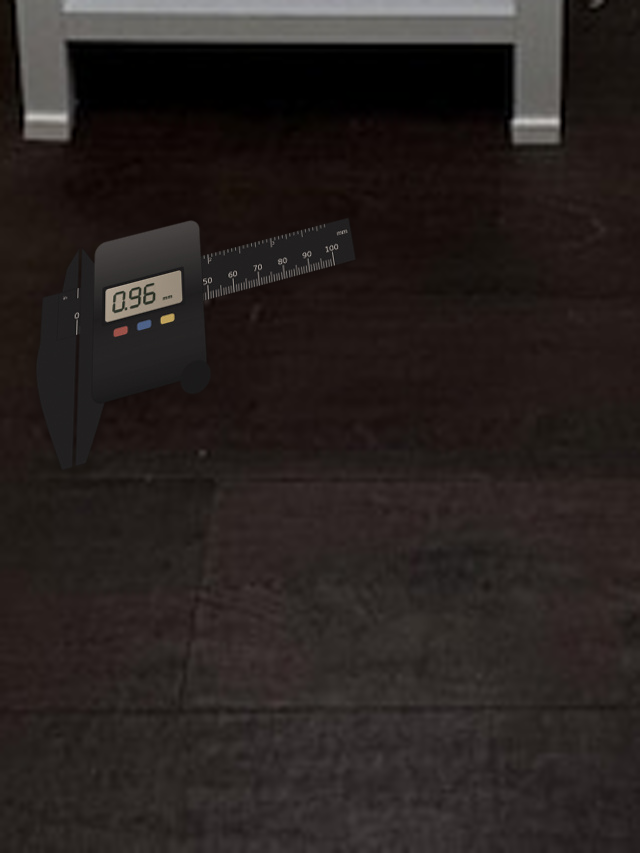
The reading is **0.96** mm
